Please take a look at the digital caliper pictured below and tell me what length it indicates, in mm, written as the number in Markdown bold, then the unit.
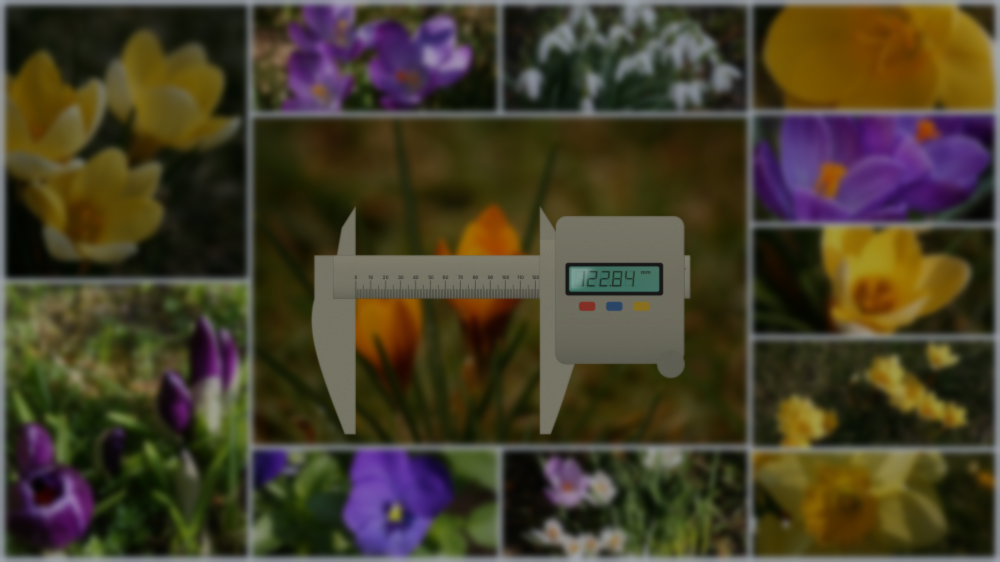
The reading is **122.84** mm
